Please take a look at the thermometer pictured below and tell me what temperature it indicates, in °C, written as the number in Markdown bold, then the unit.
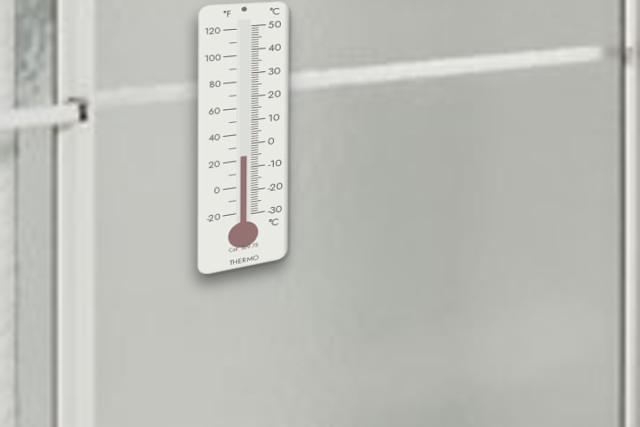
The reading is **-5** °C
